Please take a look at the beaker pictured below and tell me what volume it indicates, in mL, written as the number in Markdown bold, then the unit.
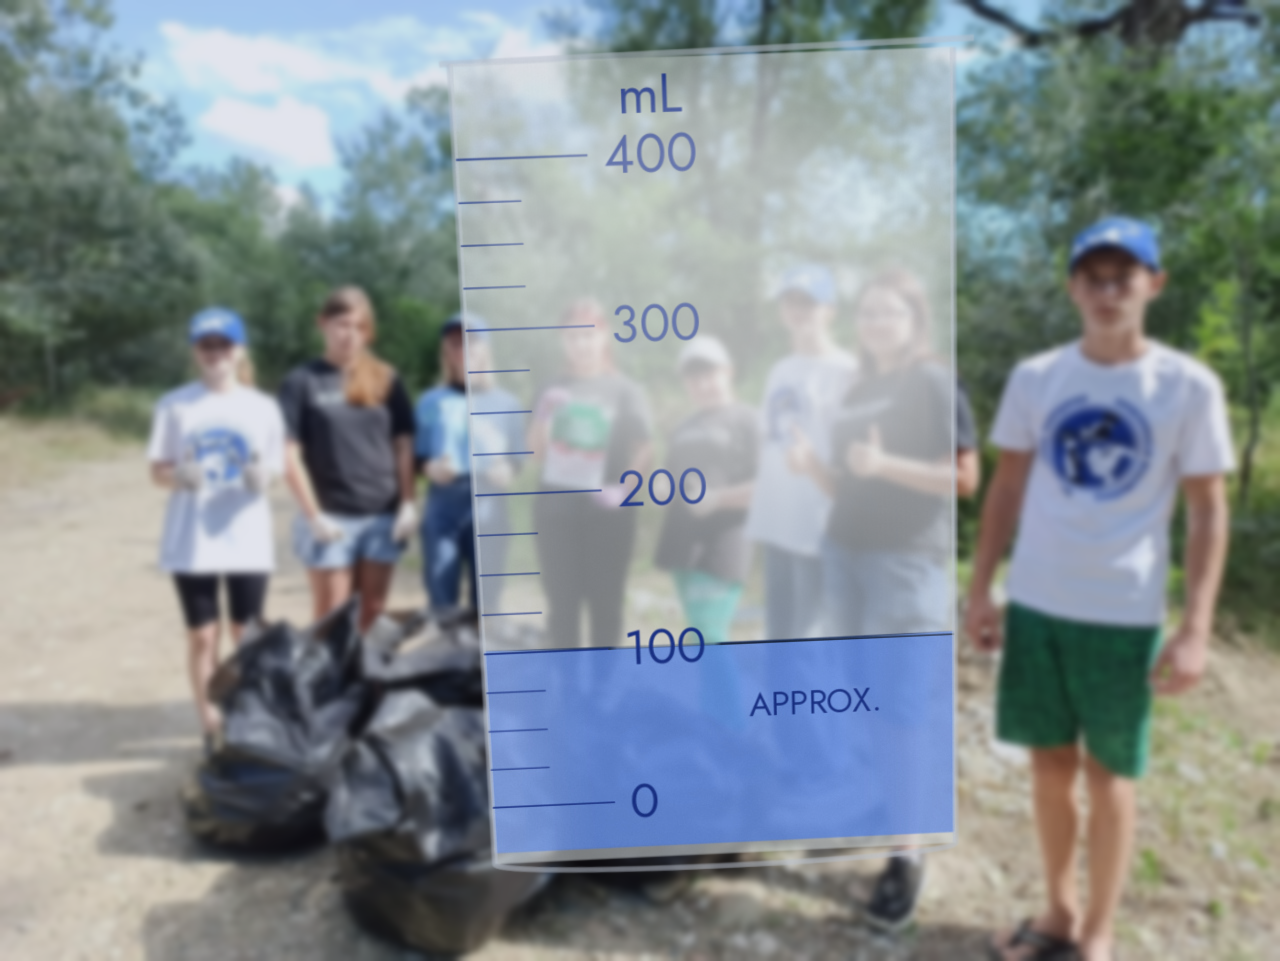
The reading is **100** mL
